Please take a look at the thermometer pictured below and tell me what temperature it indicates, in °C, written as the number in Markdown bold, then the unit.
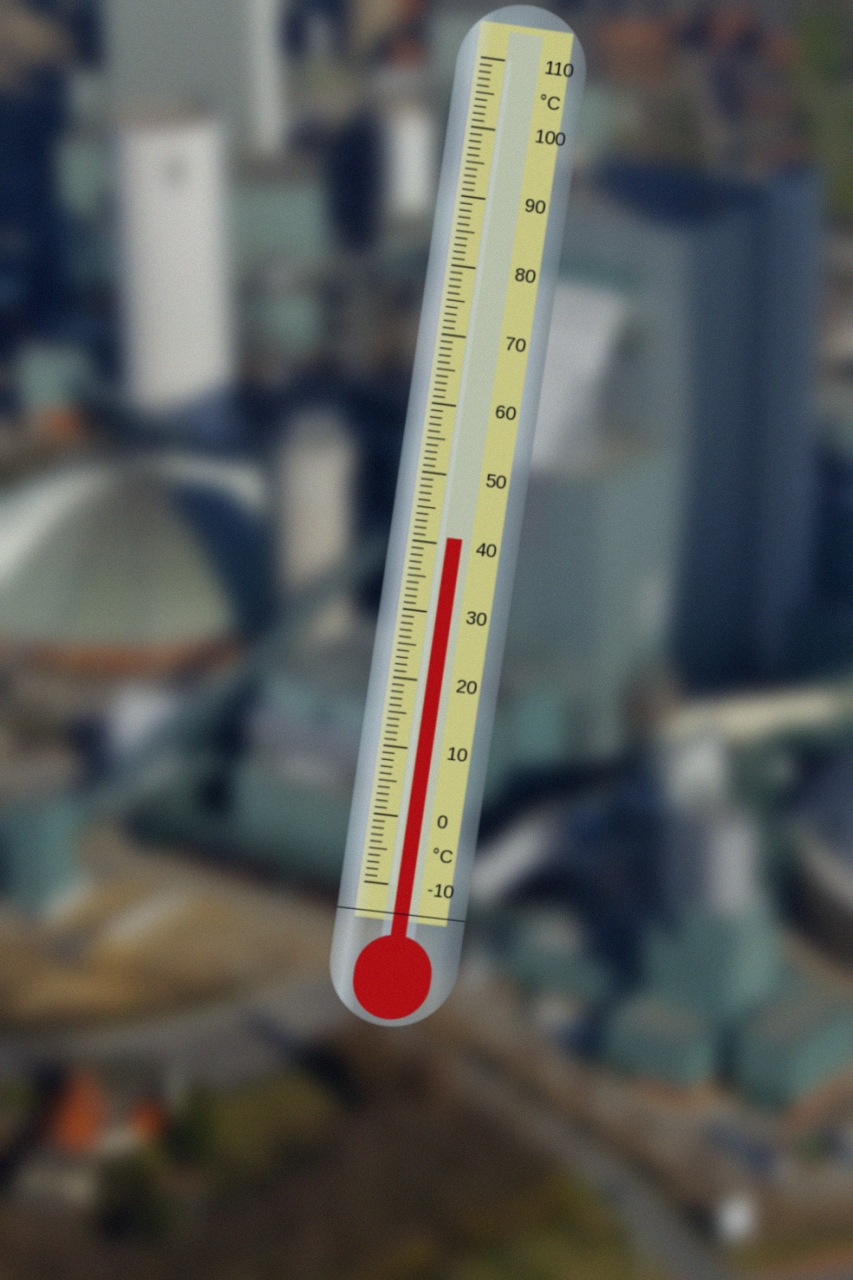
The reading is **41** °C
